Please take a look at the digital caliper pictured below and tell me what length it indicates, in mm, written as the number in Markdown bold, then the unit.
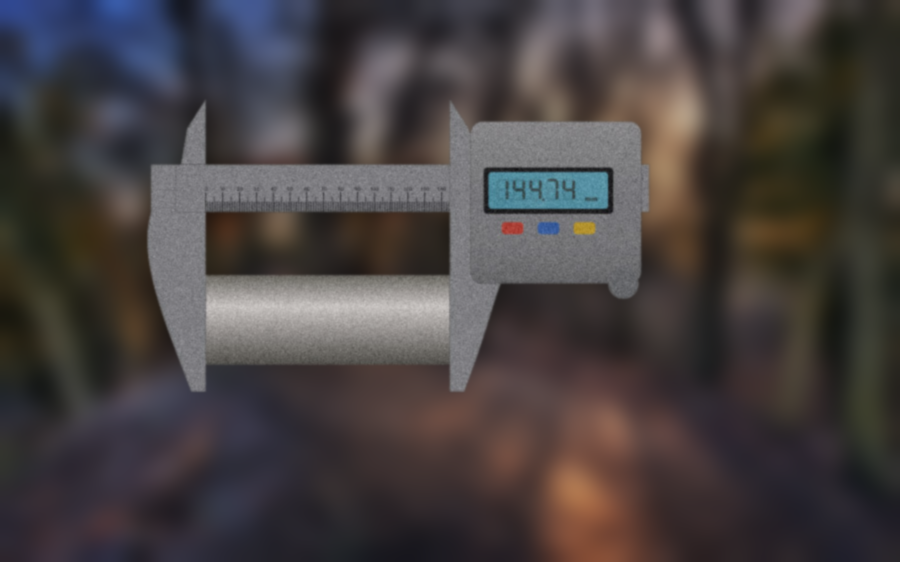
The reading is **144.74** mm
